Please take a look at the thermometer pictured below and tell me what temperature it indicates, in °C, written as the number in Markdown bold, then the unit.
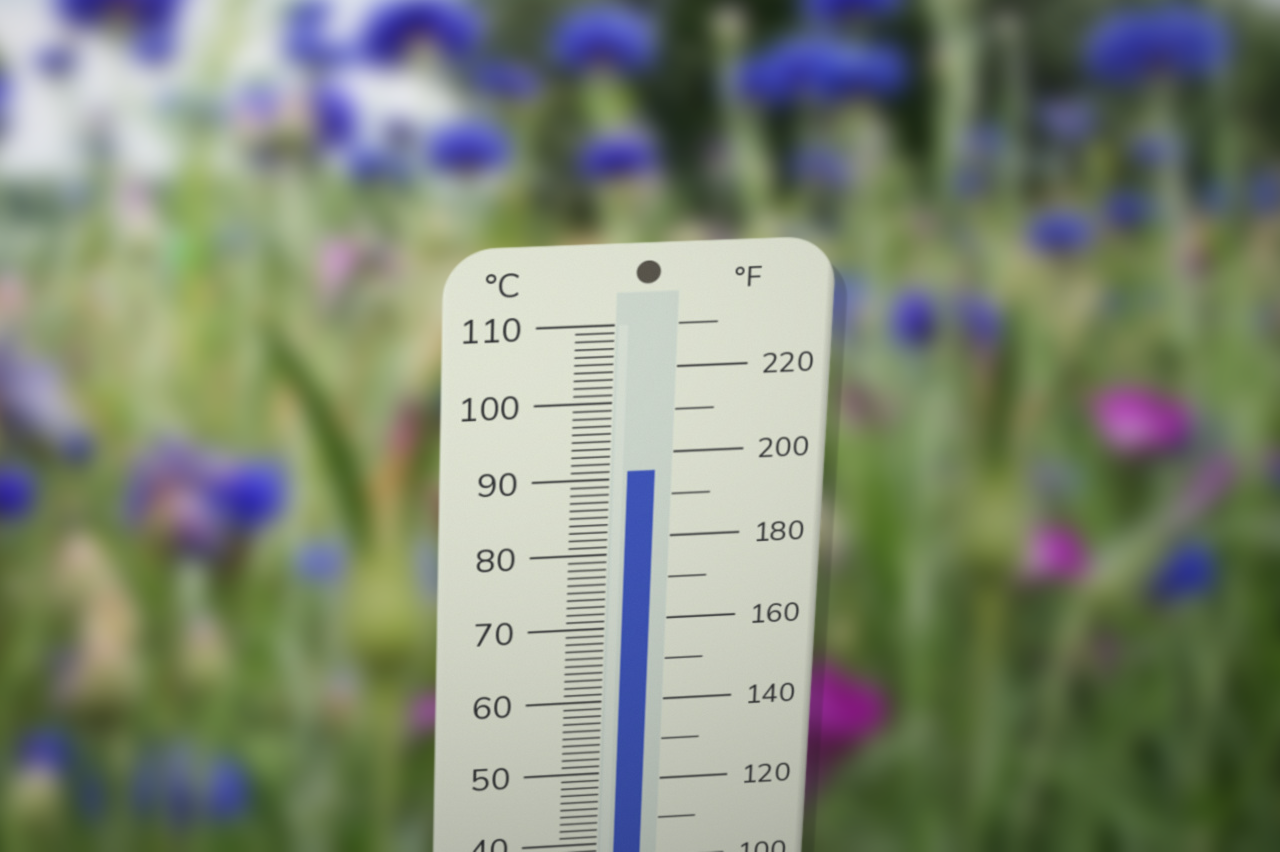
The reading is **91** °C
